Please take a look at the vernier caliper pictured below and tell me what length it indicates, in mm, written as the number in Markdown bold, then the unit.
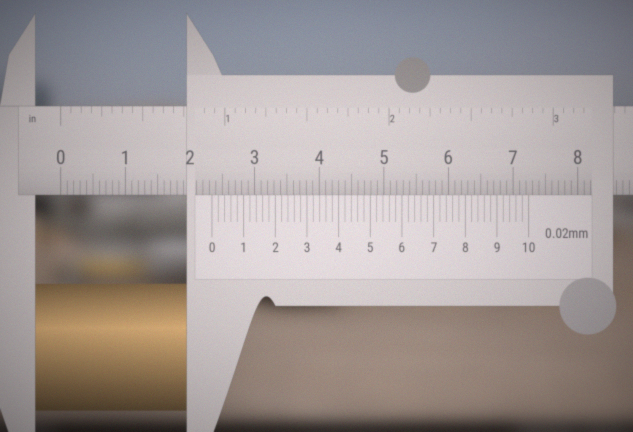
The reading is **23.4** mm
